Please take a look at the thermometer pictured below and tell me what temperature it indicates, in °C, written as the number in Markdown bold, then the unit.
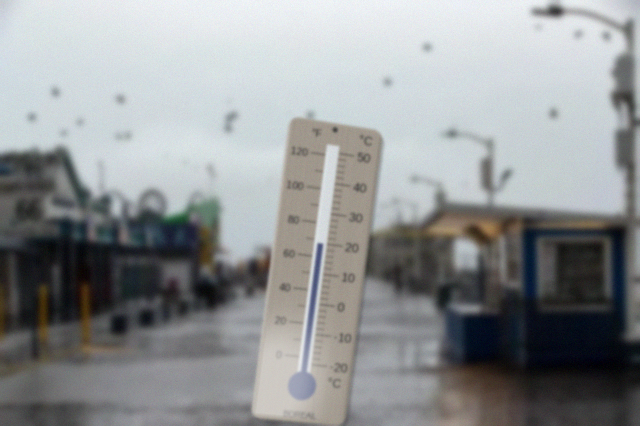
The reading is **20** °C
